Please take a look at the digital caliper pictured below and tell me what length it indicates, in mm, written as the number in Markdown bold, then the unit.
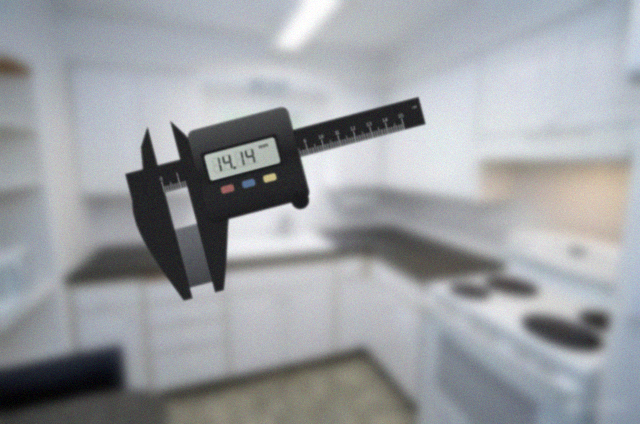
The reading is **14.14** mm
